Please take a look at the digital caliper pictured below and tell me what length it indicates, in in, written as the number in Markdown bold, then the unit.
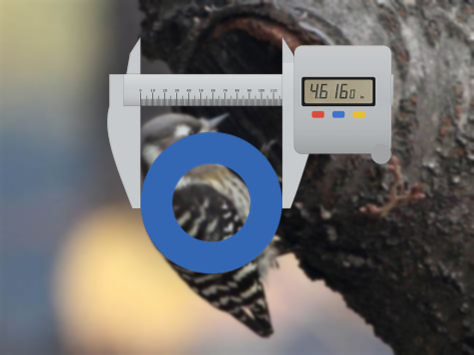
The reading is **4.6160** in
